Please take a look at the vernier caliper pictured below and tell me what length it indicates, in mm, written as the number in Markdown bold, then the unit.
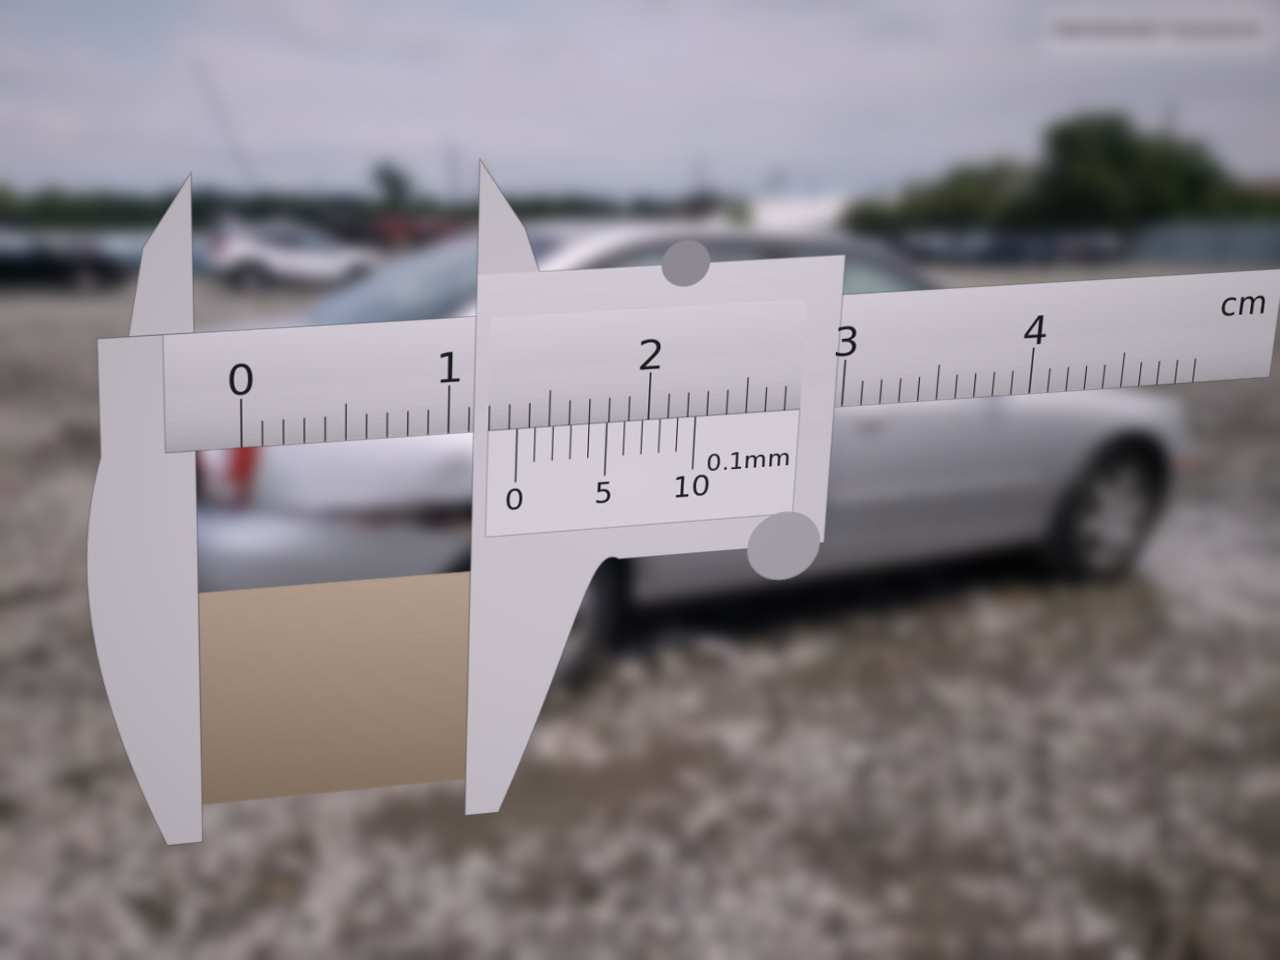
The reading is **13.4** mm
